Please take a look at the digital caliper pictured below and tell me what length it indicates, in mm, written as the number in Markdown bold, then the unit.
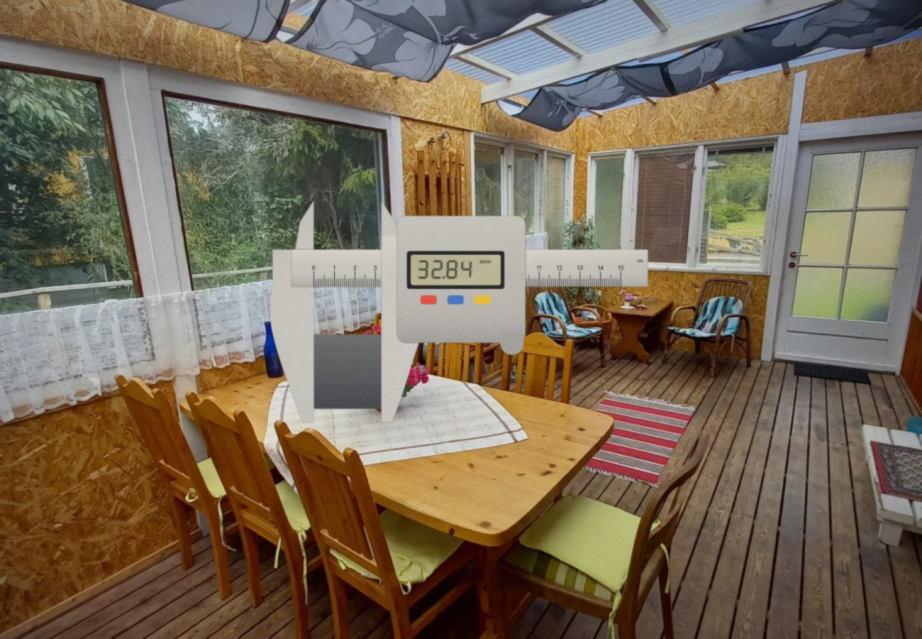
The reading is **32.84** mm
